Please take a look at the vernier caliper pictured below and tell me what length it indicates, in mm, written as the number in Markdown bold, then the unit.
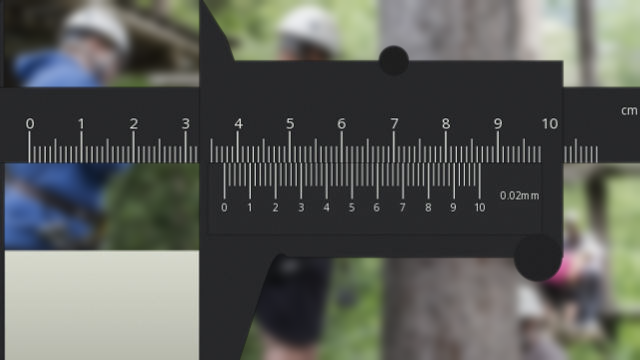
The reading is **37.5** mm
